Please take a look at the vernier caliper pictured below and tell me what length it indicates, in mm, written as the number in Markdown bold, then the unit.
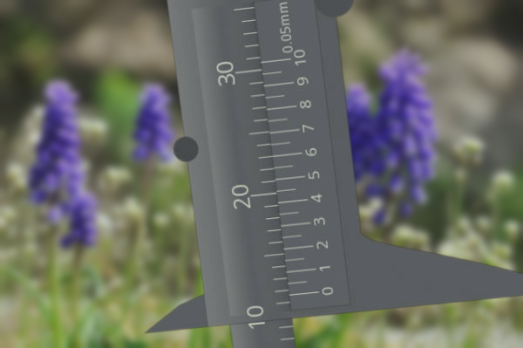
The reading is **11.6** mm
